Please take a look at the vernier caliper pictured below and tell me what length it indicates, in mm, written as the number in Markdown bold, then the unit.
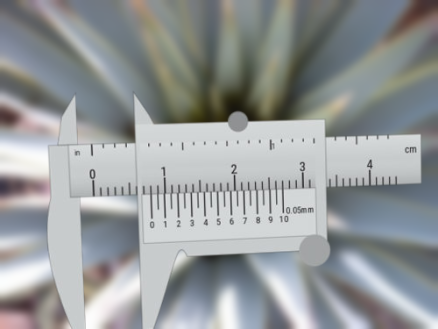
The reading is **8.0** mm
